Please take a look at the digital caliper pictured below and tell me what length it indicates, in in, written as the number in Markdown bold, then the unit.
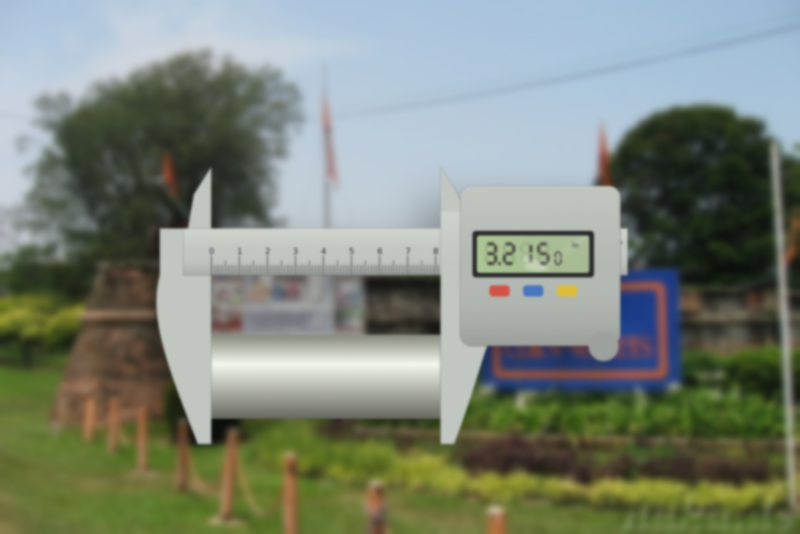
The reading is **3.2150** in
